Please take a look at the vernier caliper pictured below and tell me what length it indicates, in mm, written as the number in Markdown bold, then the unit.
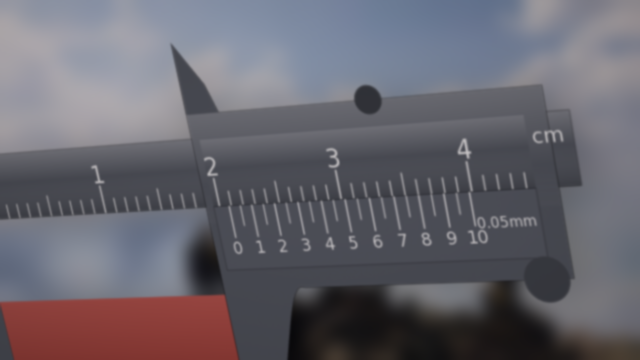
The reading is **20.8** mm
